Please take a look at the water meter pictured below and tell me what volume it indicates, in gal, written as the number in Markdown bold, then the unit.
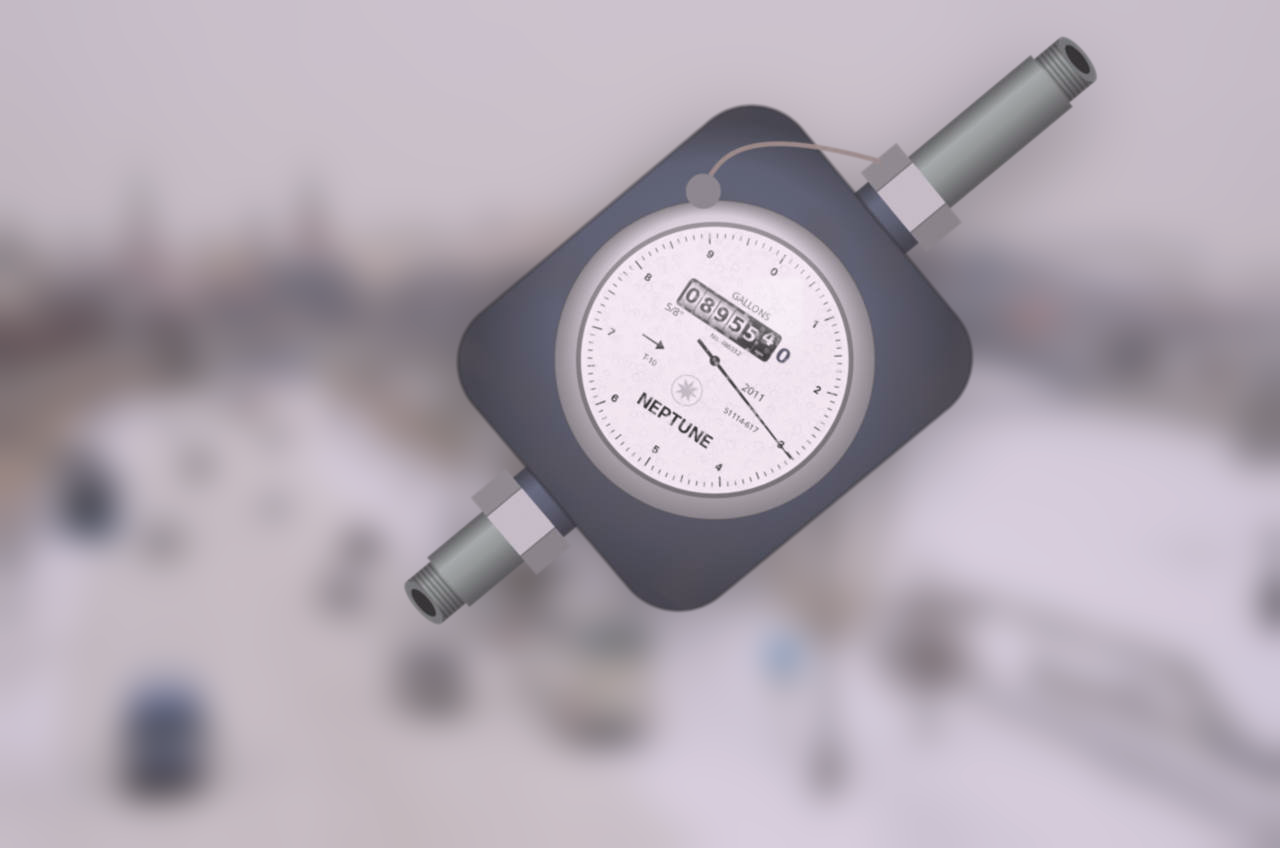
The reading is **895543.0** gal
